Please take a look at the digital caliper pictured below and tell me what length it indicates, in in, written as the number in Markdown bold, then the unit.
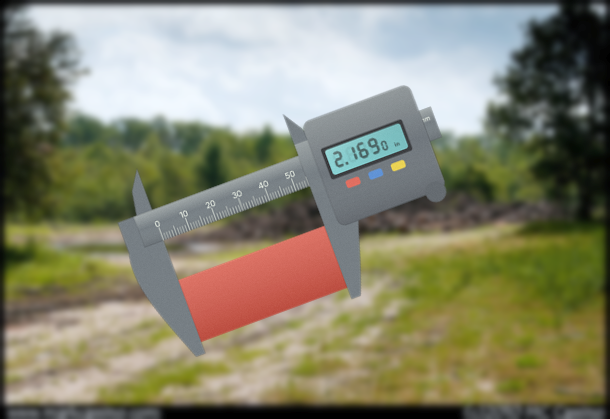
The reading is **2.1690** in
